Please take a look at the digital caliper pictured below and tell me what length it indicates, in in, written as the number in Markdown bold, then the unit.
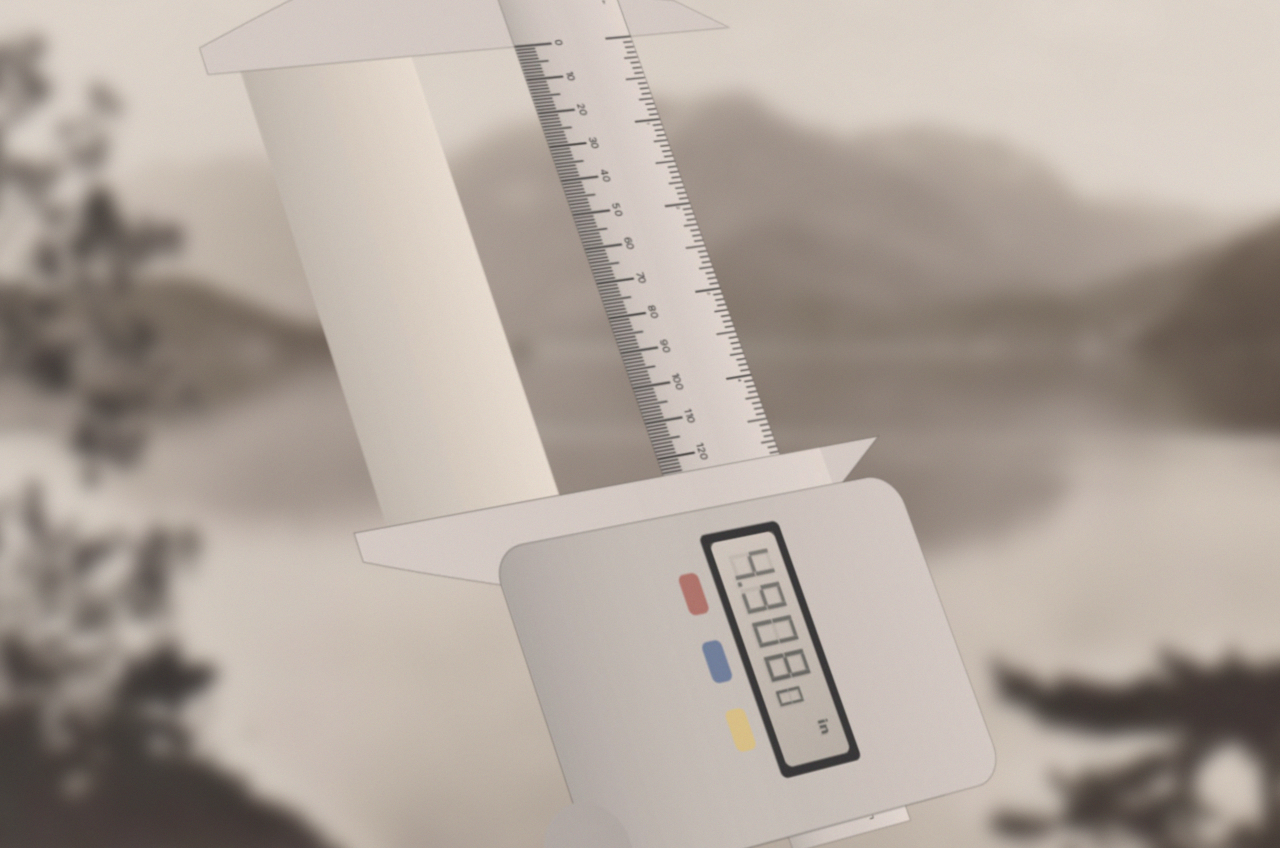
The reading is **4.9080** in
